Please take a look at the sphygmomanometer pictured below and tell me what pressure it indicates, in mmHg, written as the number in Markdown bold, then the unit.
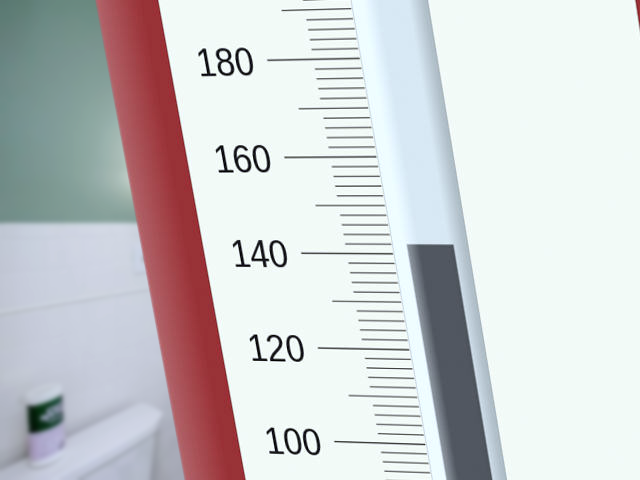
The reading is **142** mmHg
